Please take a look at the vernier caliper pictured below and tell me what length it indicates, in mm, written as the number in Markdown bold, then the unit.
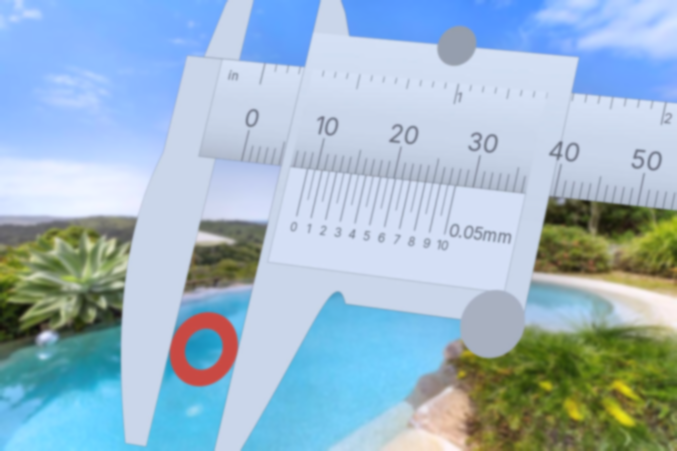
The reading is **8.8** mm
